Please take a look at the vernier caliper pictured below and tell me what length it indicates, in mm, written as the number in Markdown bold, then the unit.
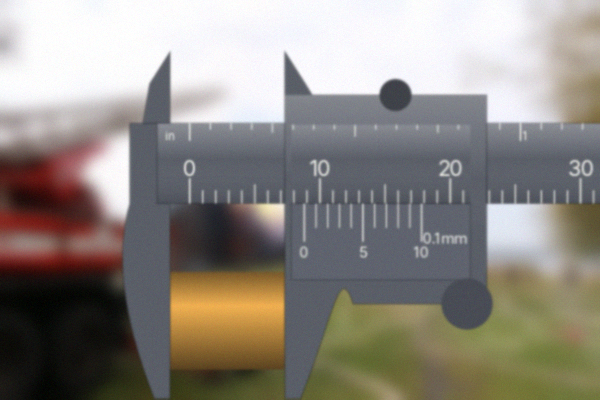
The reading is **8.8** mm
